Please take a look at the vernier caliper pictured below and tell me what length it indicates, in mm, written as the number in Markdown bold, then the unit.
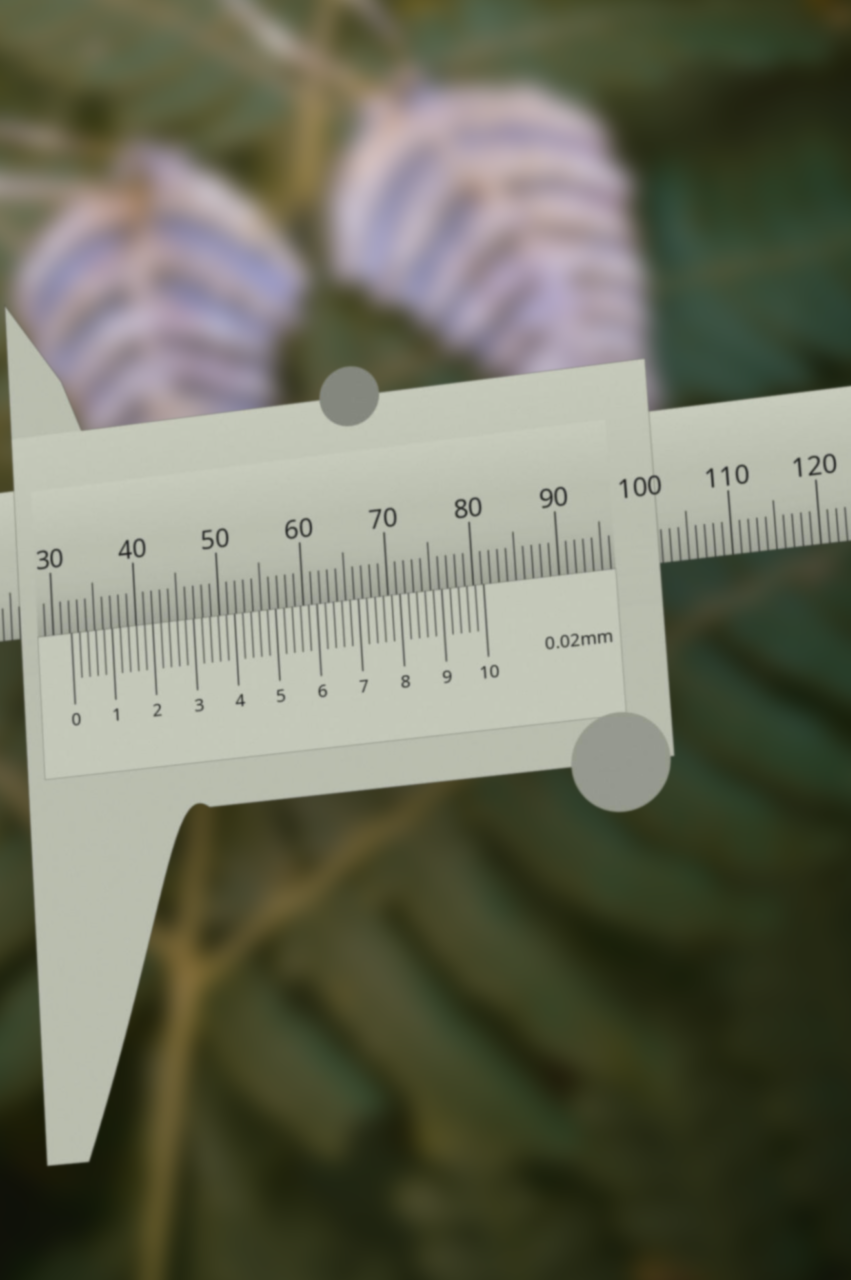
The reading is **32.2** mm
